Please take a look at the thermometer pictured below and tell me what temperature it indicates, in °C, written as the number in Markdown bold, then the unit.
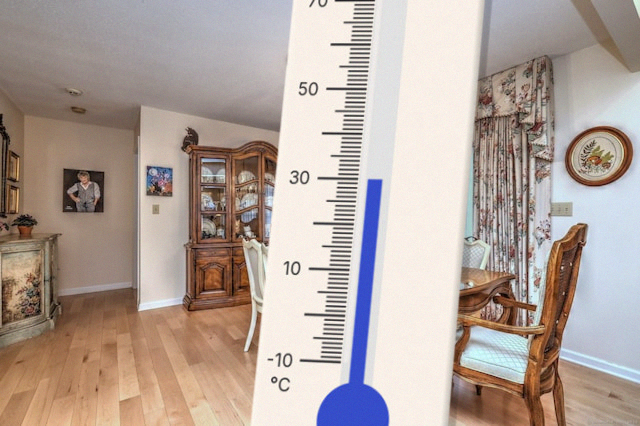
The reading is **30** °C
